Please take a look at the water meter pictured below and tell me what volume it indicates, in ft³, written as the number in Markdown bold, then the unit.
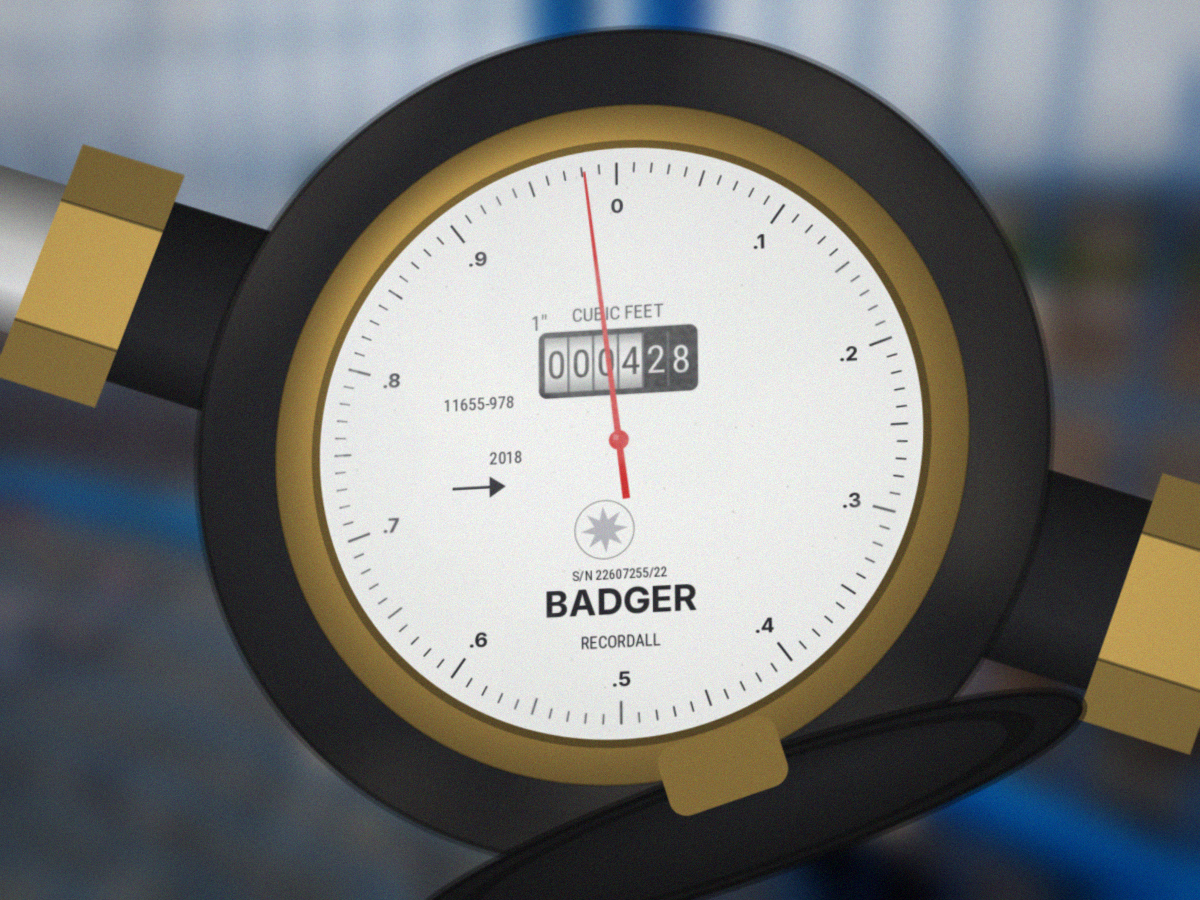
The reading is **427.98** ft³
